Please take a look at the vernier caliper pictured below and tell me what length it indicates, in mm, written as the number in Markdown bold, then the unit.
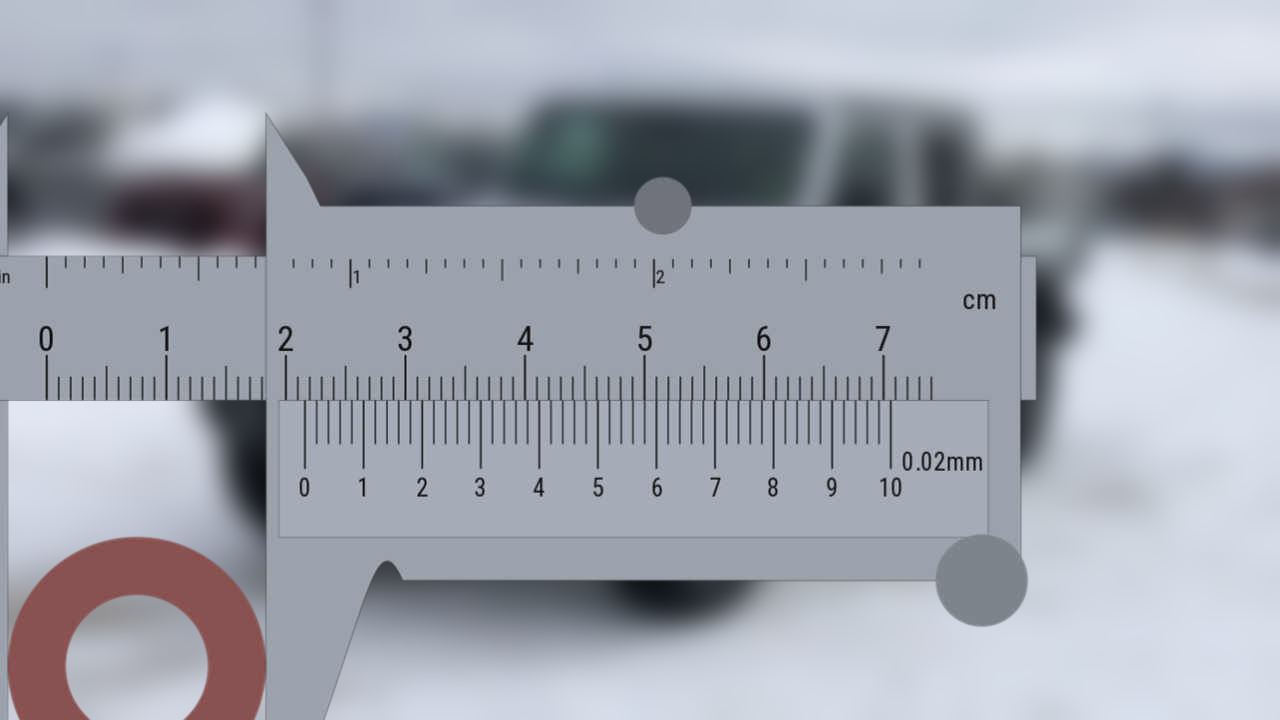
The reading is **21.6** mm
